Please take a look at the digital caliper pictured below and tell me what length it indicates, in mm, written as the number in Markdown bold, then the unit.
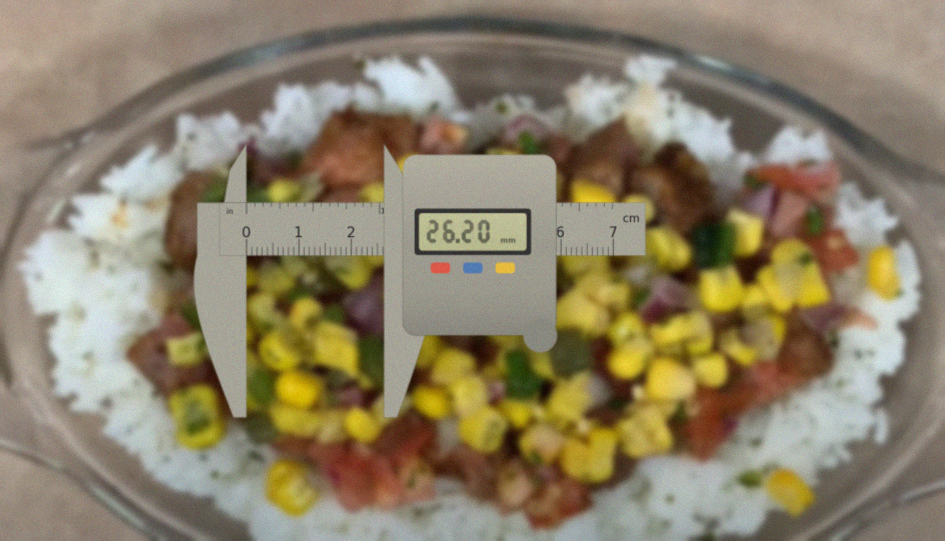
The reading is **26.20** mm
